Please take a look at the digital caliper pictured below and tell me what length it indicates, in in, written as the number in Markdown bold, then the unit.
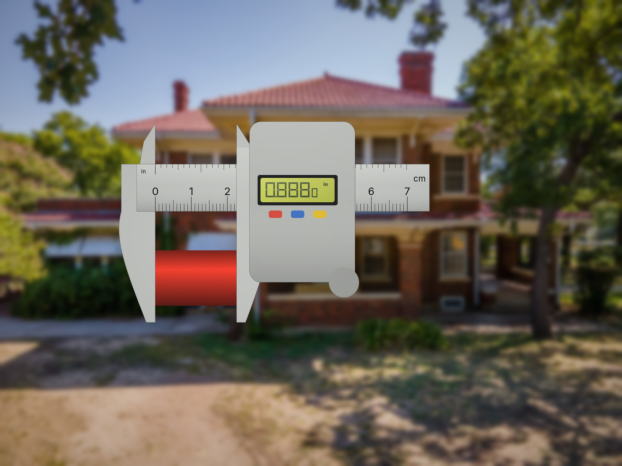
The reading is **0.8880** in
